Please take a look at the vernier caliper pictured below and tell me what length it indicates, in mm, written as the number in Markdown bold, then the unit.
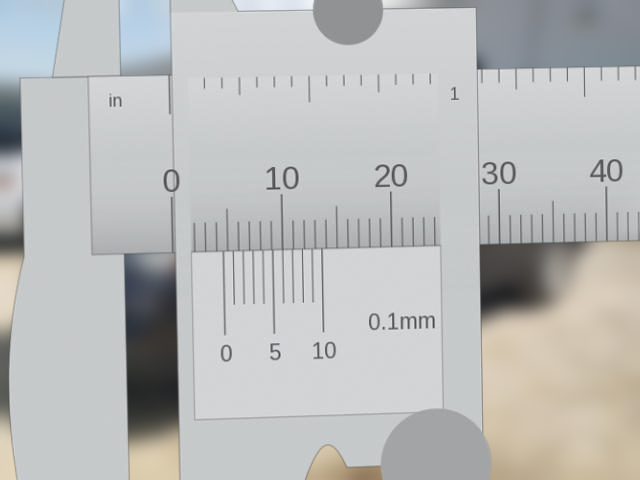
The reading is **4.6** mm
